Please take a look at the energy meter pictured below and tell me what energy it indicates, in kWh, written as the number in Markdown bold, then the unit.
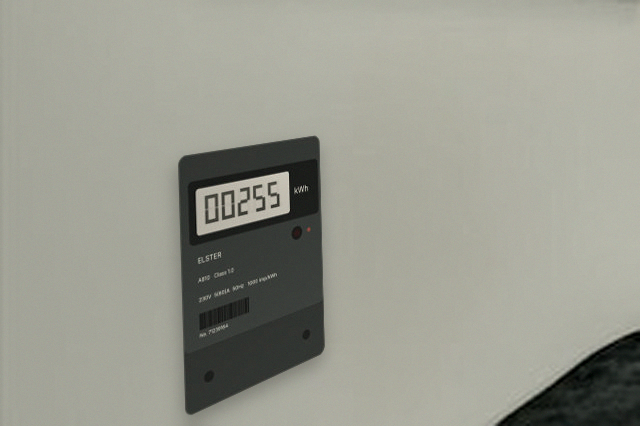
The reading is **255** kWh
